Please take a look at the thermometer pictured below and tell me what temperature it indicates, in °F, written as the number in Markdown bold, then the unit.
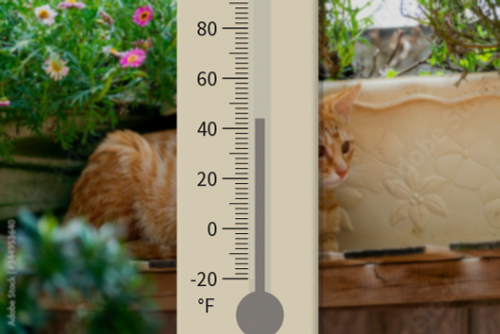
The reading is **44** °F
